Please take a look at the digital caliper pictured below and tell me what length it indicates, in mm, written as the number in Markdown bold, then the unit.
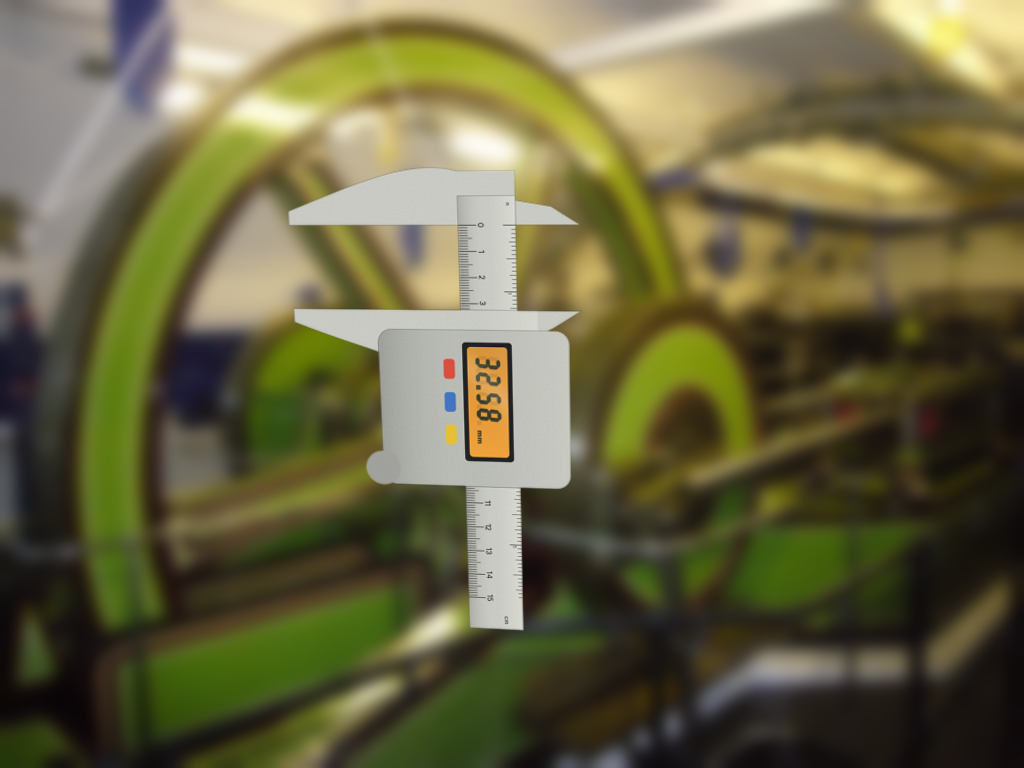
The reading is **32.58** mm
